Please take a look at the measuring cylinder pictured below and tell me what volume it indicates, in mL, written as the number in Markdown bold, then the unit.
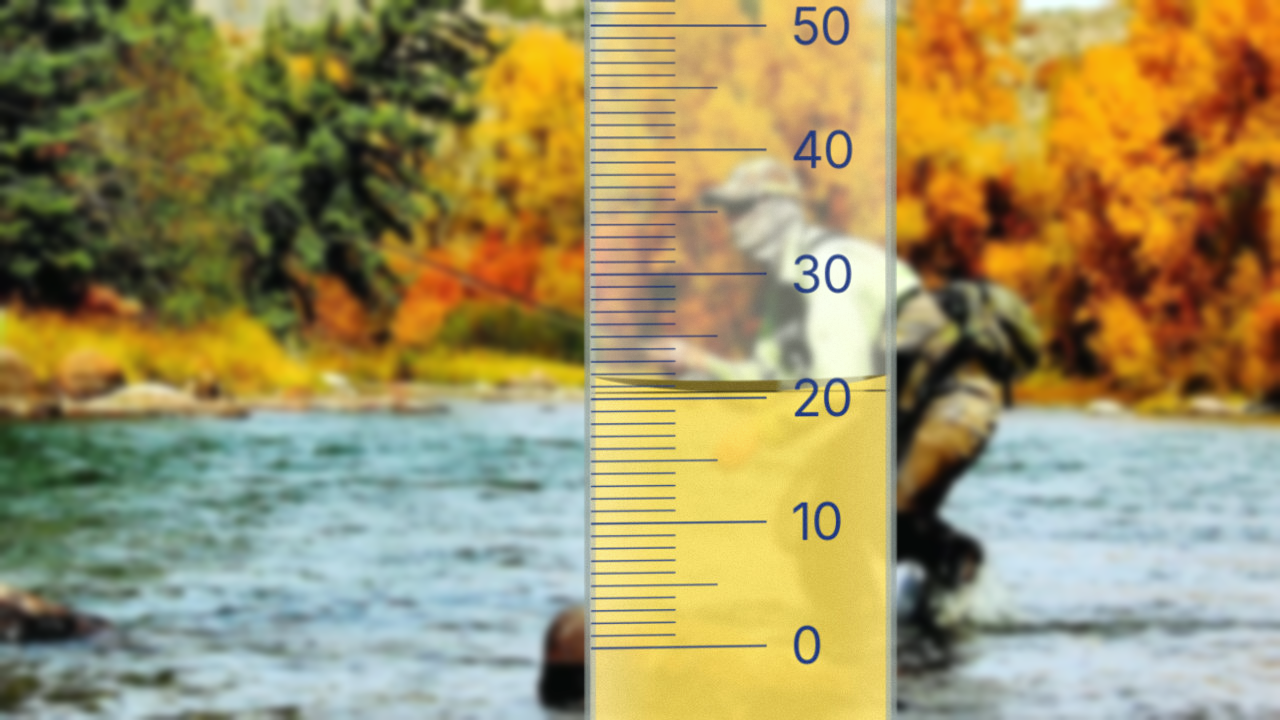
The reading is **20.5** mL
